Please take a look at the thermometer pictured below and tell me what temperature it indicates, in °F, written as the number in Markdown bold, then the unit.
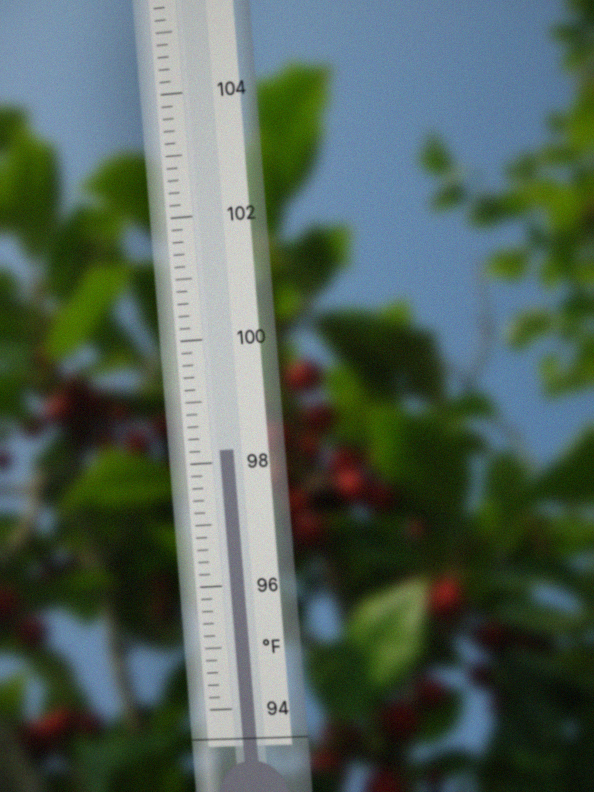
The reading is **98.2** °F
